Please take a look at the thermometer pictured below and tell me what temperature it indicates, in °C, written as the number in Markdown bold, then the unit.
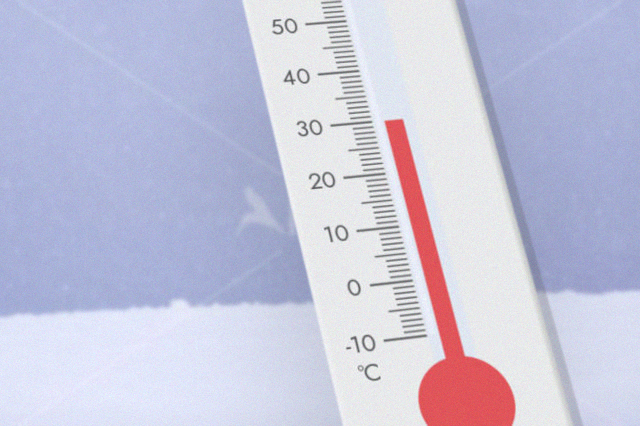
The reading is **30** °C
